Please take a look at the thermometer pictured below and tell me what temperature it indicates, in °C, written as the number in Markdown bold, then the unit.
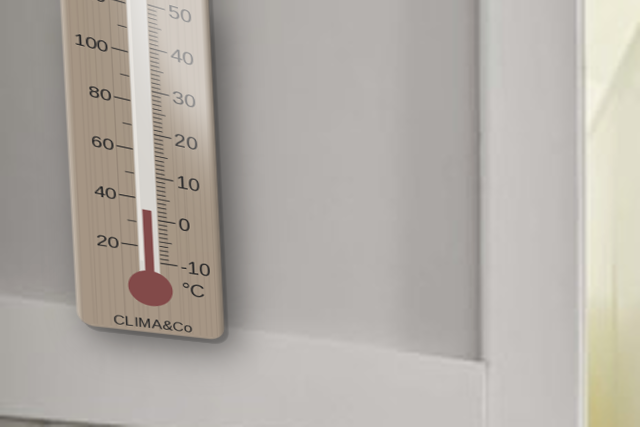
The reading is **2** °C
